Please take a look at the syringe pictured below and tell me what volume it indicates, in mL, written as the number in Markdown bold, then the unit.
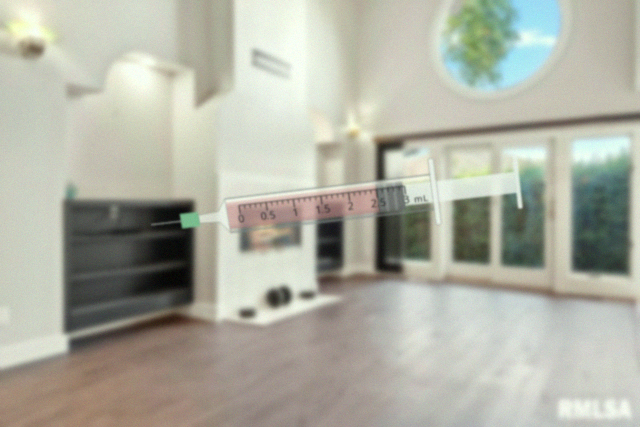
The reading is **2.5** mL
